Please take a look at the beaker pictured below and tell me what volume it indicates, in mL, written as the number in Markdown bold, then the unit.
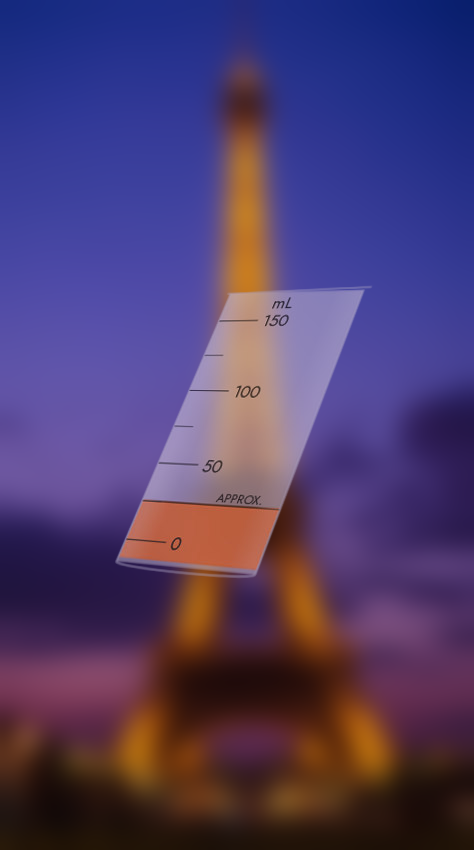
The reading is **25** mL
